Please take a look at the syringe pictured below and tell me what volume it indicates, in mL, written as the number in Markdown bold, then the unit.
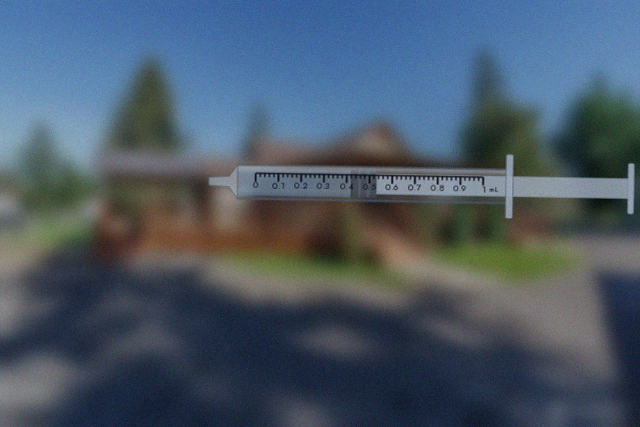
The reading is **0.42** mL
